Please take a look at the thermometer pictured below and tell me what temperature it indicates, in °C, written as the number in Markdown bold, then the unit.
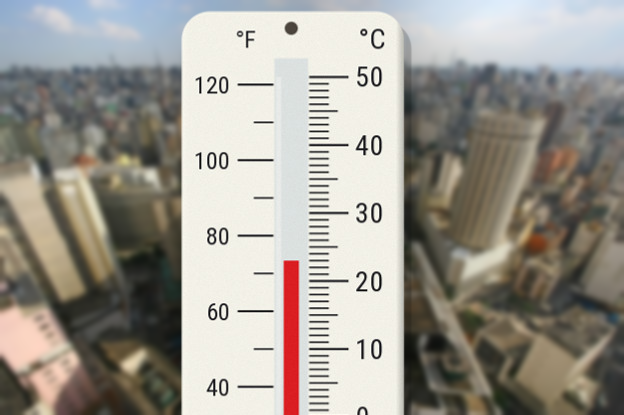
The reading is **23** °C
